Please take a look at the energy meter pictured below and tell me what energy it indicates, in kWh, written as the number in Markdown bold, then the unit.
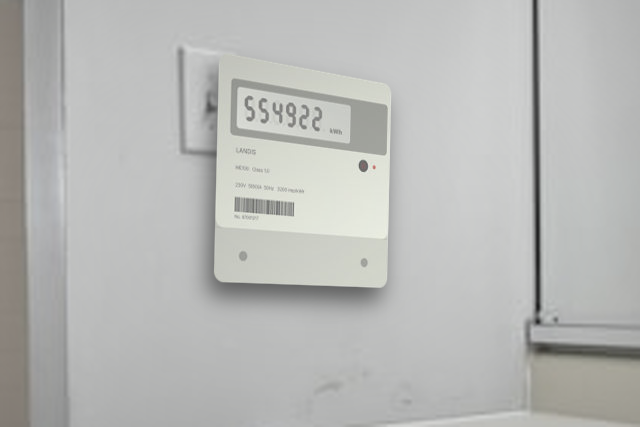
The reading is **554922** kWh
